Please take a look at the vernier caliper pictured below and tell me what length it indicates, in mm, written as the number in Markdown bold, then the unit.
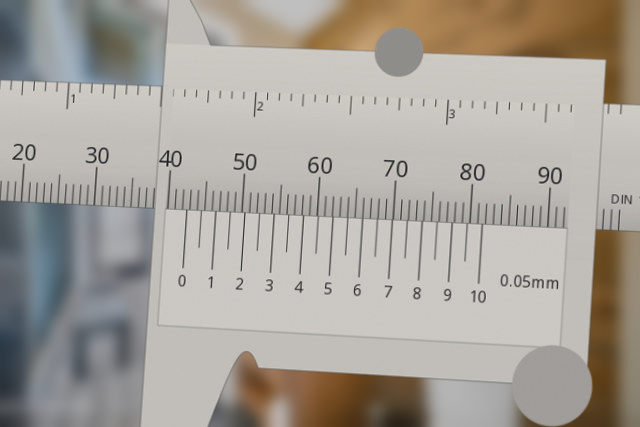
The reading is **42.6** mm
